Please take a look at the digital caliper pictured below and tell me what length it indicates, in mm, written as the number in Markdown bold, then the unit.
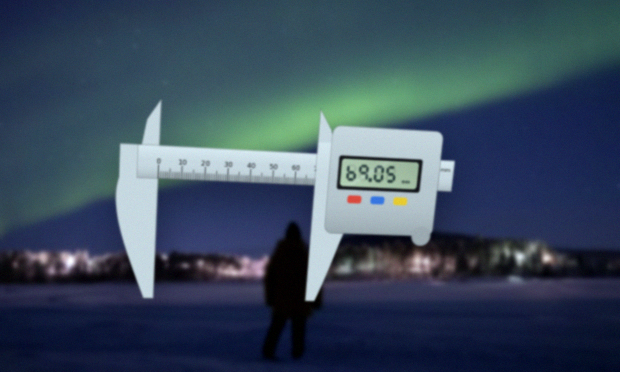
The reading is **69.05** mm
